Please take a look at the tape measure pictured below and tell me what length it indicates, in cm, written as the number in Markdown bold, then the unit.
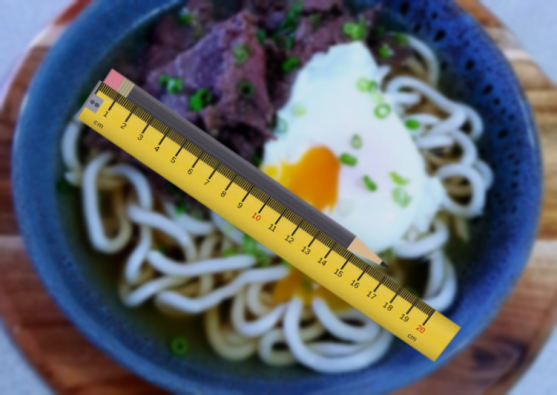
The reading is **17** cm
